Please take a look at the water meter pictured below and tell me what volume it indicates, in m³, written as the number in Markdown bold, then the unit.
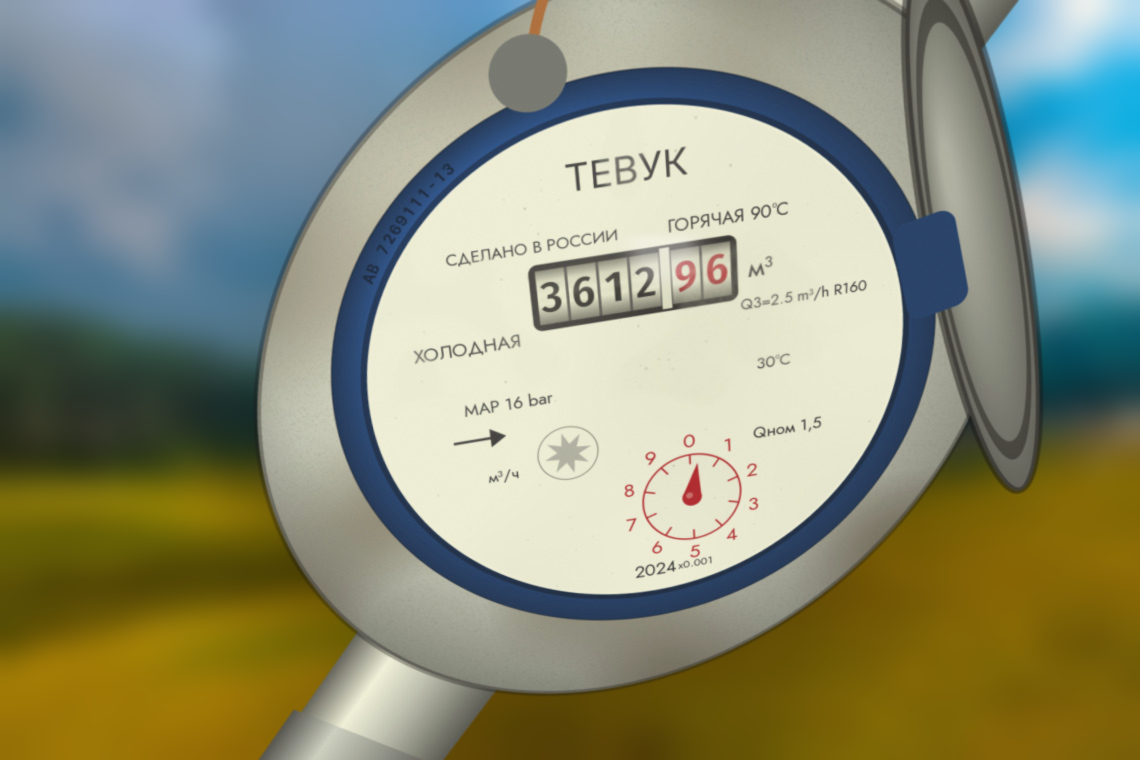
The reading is **3612.960** m³
